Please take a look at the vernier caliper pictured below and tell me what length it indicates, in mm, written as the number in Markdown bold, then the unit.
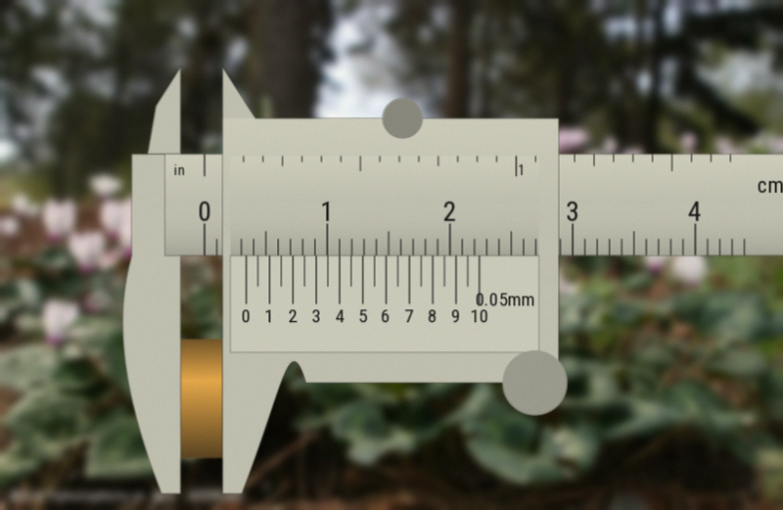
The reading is **3.4** mm
